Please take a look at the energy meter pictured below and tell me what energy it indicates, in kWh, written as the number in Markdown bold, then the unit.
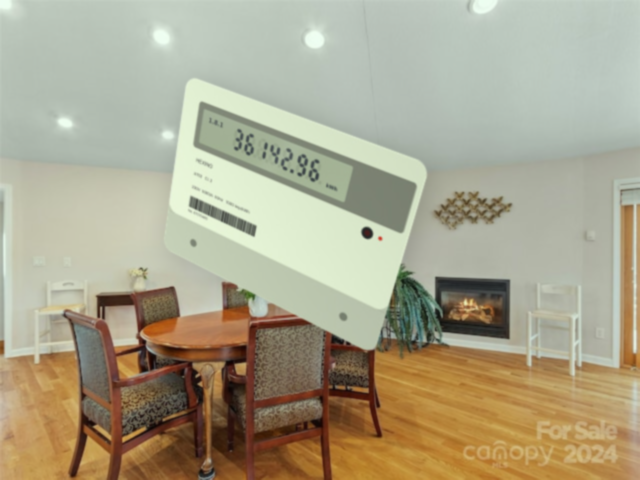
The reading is **36142.96** kWh
